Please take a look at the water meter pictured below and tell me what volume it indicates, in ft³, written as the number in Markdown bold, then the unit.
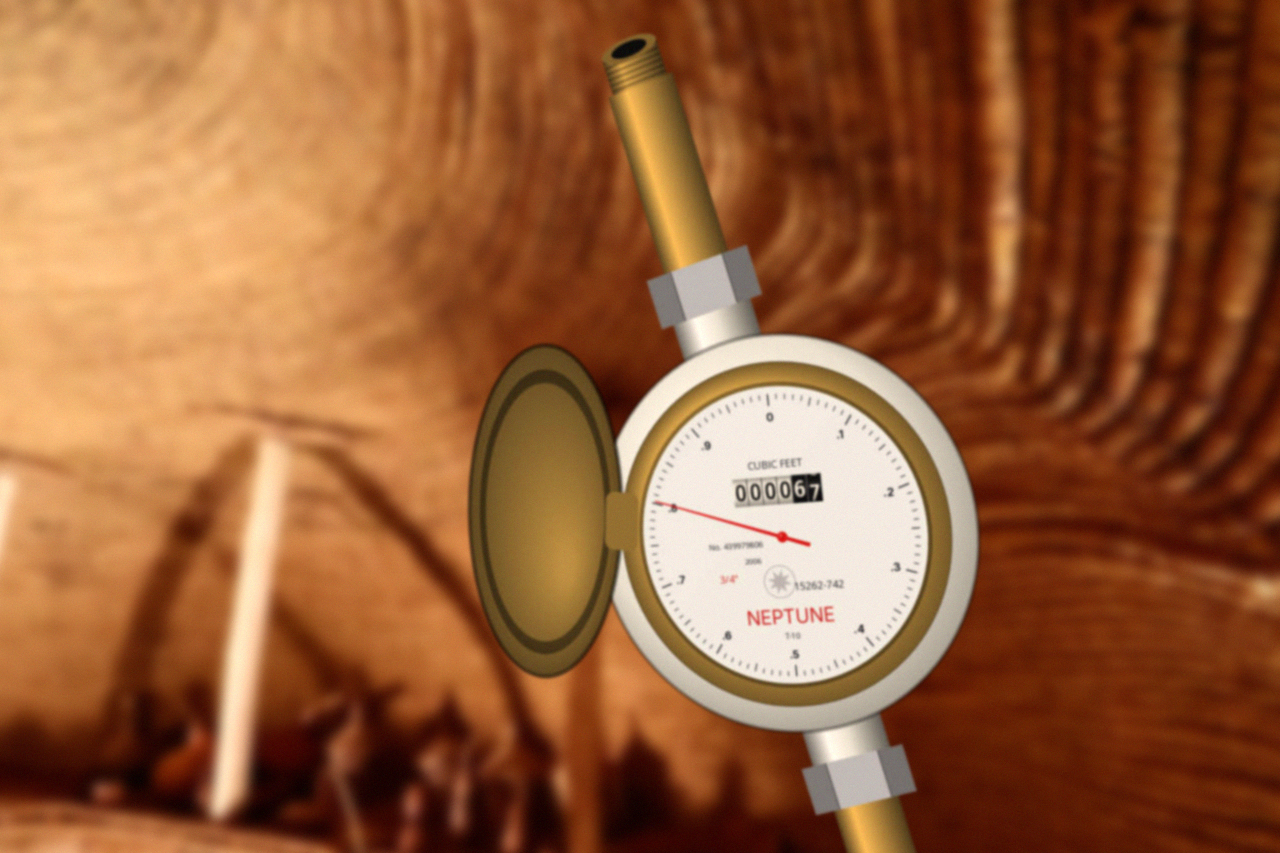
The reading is **66.80** ft³
